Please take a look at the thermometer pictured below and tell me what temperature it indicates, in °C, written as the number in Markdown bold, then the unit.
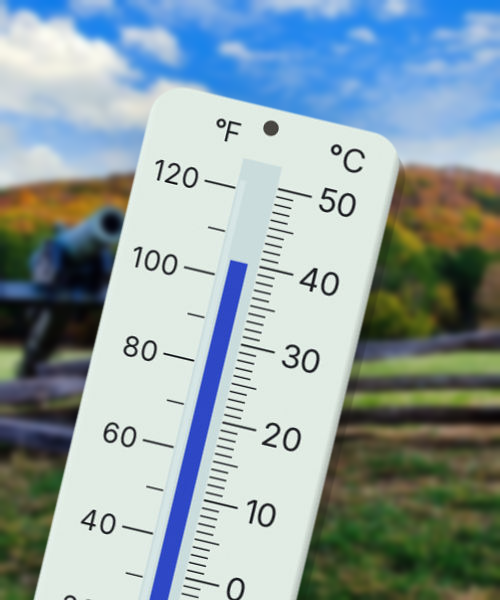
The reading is **40** °C
